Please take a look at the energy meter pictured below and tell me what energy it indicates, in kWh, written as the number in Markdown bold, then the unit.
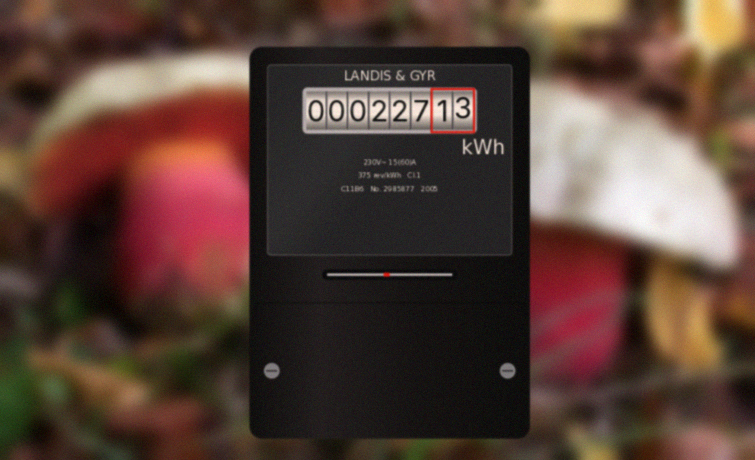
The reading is **227.13** kWh
